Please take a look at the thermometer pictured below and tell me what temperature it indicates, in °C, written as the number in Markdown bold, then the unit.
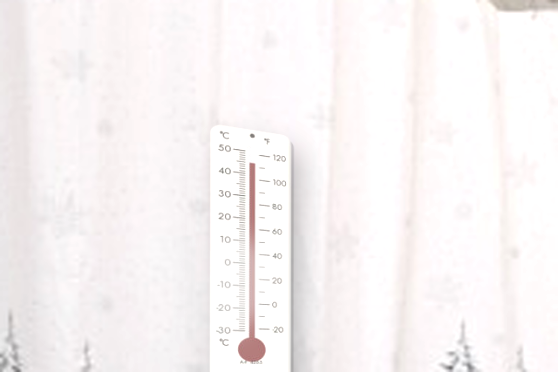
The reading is **45** °C
